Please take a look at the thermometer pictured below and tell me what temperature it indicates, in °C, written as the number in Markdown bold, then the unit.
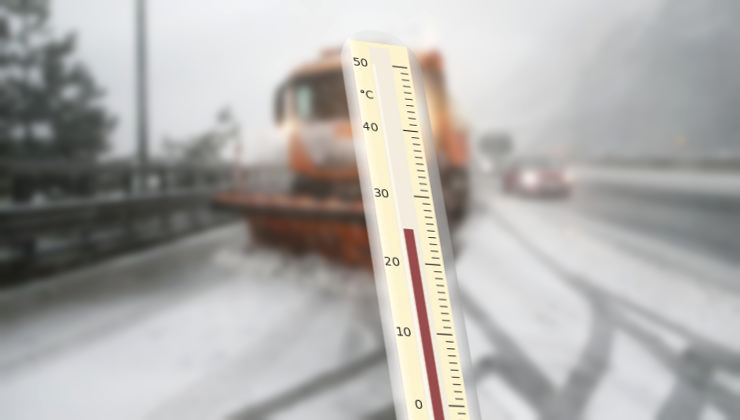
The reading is **25** °C
